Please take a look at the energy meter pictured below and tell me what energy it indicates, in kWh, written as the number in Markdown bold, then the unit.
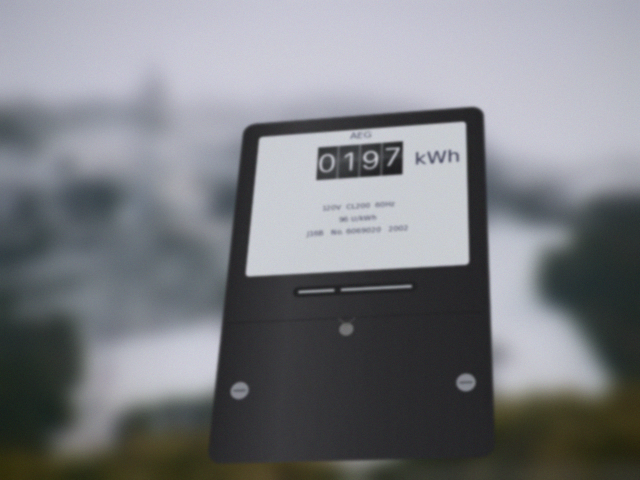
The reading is **197** kWh
